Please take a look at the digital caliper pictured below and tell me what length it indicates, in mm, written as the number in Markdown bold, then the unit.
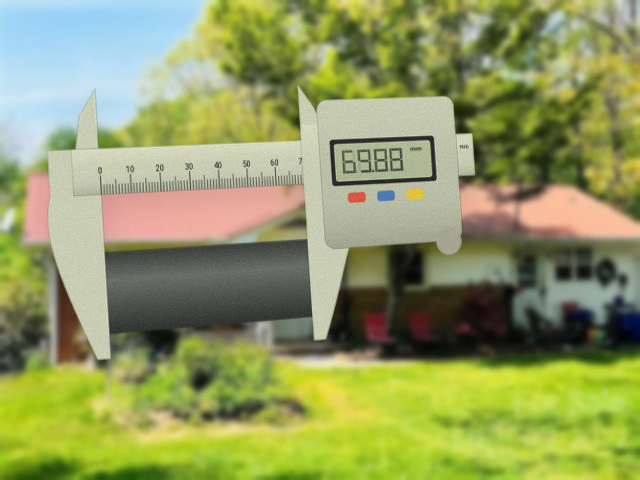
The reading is **69.88** mm
